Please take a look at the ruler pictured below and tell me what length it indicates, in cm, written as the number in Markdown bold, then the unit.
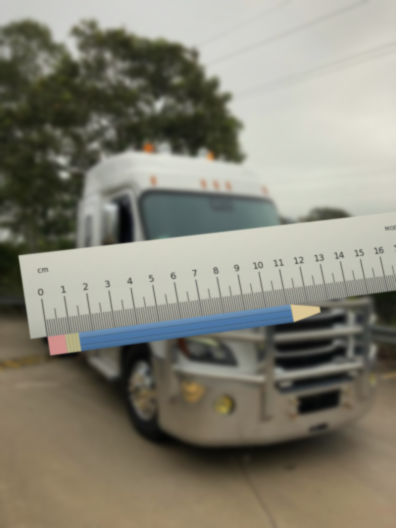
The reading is **13** cm
